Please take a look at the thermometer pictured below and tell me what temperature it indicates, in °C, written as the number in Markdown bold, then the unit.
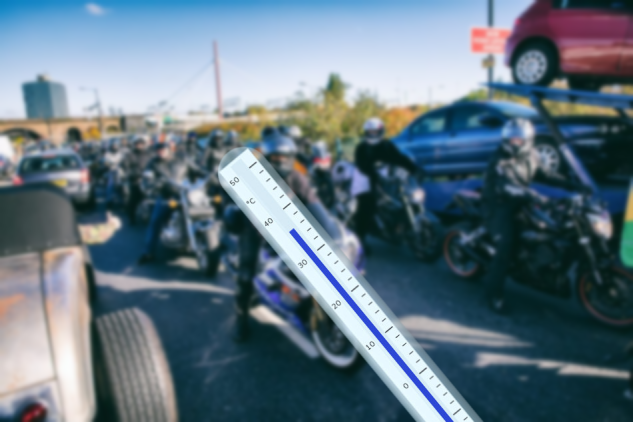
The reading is **36** °C
